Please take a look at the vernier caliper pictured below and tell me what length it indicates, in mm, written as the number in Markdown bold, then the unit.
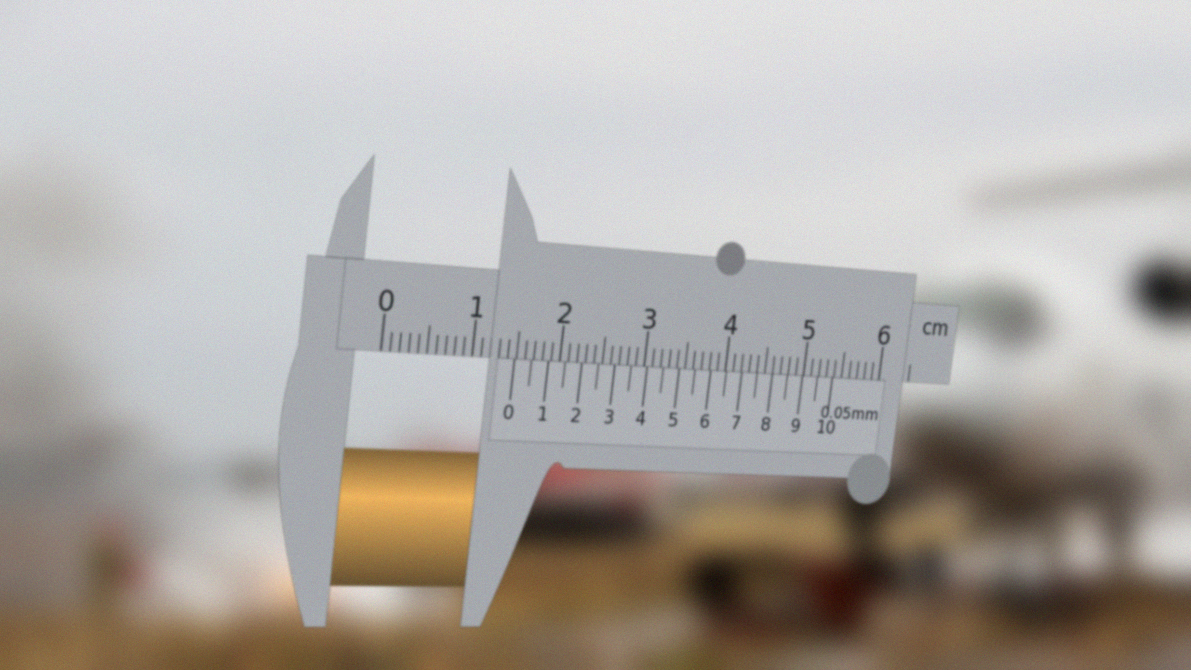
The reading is **14.8** mm
